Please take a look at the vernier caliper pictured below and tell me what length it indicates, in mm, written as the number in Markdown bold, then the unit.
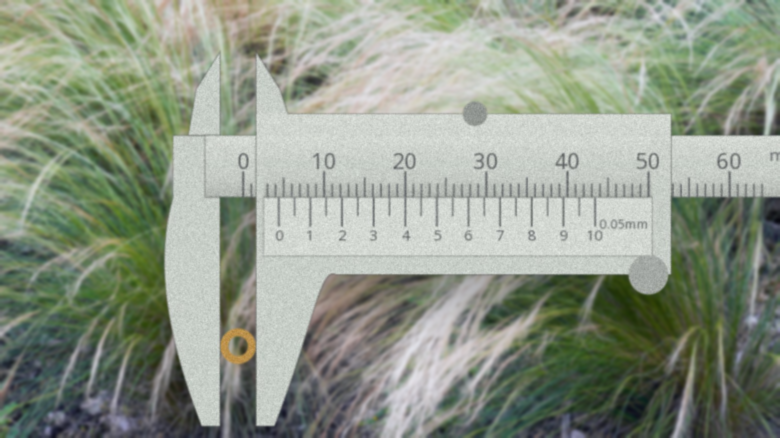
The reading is **4.4** mm
